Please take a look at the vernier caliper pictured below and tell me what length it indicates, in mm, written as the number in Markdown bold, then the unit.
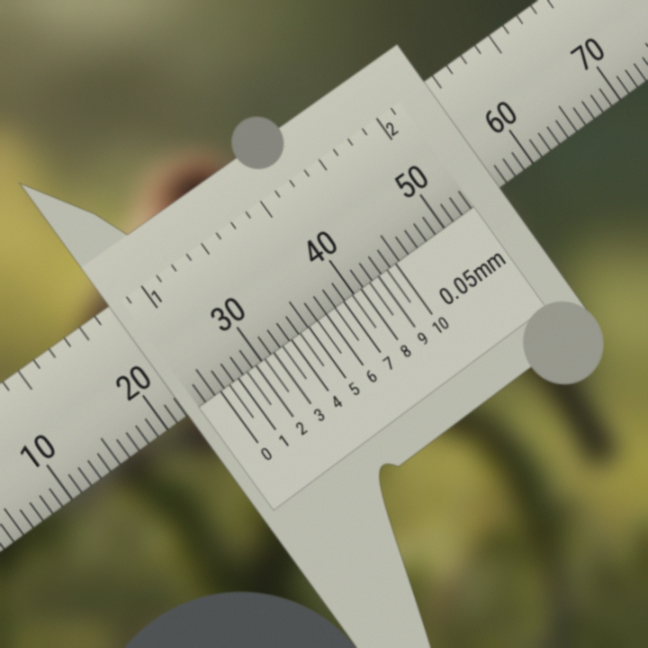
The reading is **25.6** mm
